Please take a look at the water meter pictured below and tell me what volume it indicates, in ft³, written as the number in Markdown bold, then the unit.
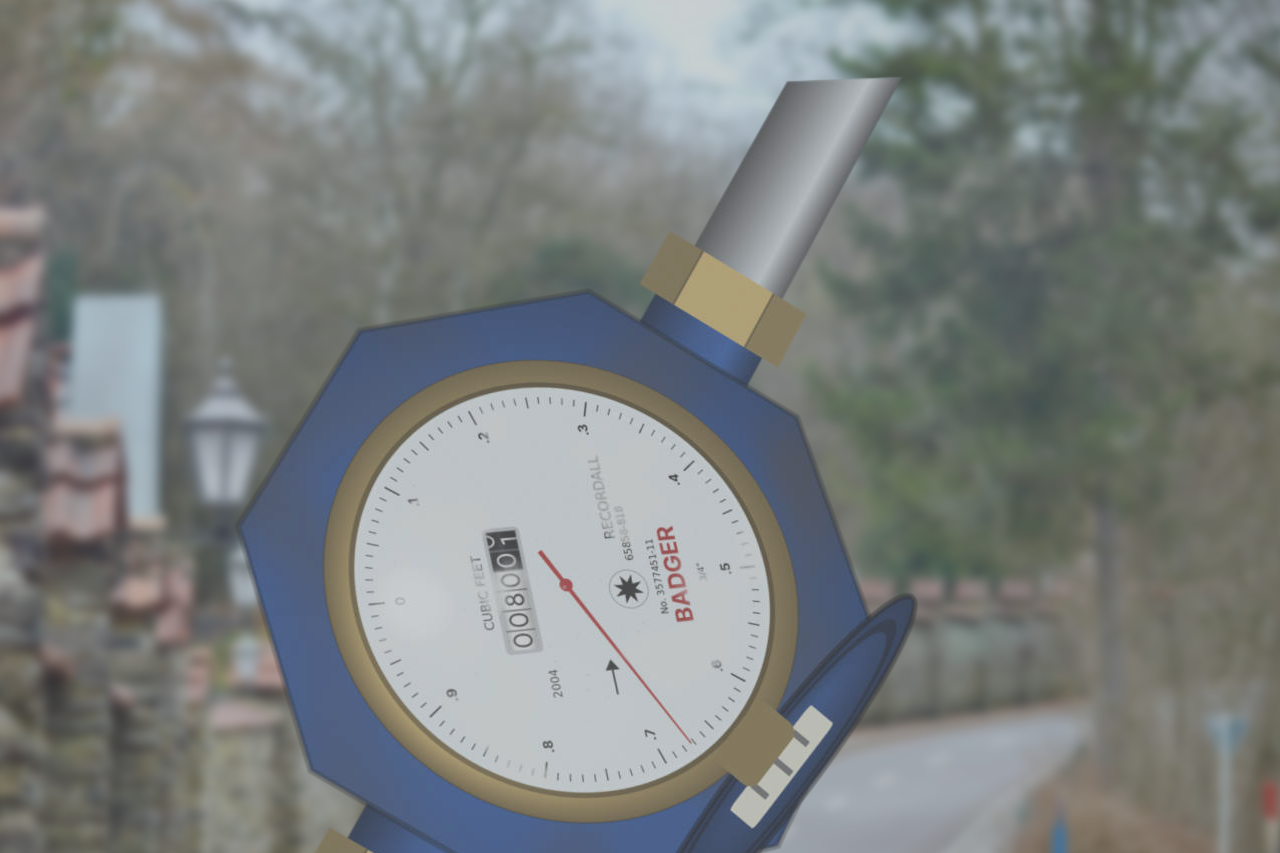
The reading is **8000.67** ft³
